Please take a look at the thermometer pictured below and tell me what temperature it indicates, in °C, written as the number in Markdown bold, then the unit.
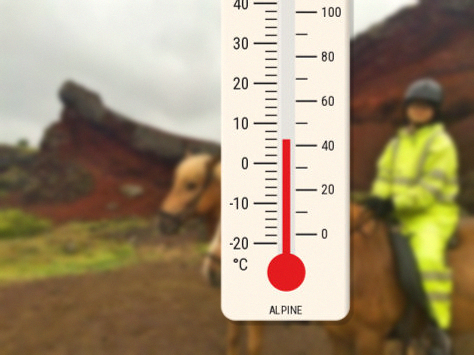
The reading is **6** °C
